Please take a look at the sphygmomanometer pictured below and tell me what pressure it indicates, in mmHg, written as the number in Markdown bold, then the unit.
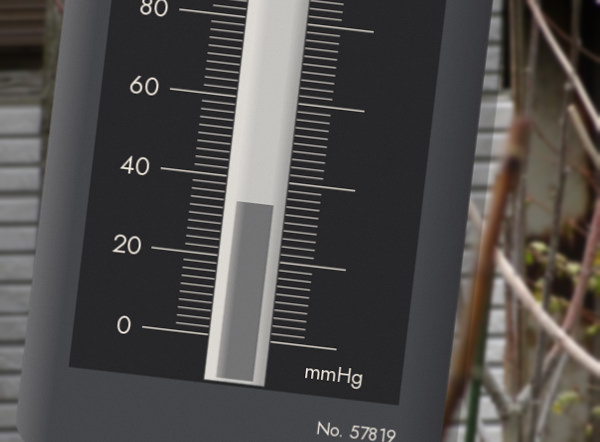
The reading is **34** mmHg
